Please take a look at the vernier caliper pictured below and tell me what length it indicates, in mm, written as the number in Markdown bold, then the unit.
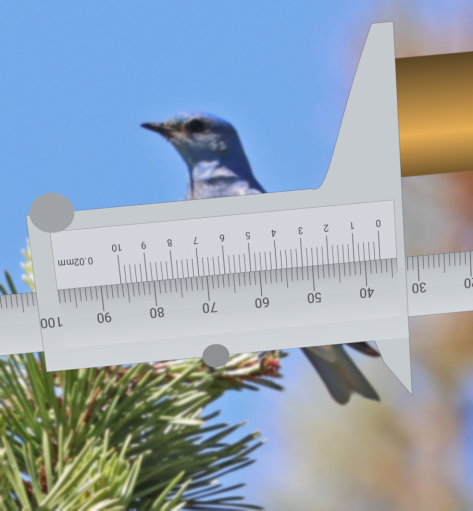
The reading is **37.2** mm
